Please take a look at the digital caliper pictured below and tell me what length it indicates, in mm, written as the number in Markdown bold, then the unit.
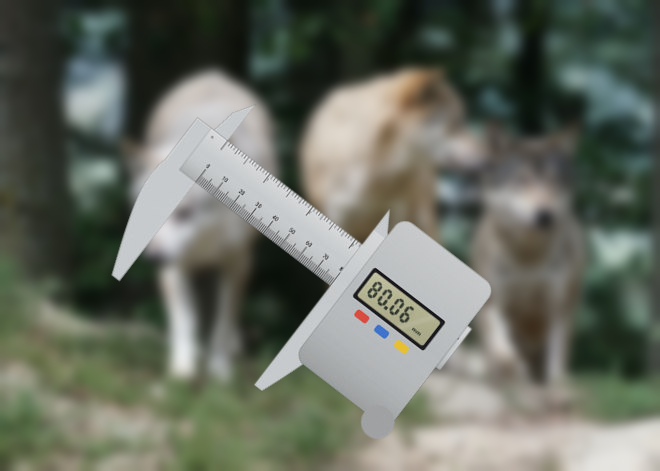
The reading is **80.06** mm
